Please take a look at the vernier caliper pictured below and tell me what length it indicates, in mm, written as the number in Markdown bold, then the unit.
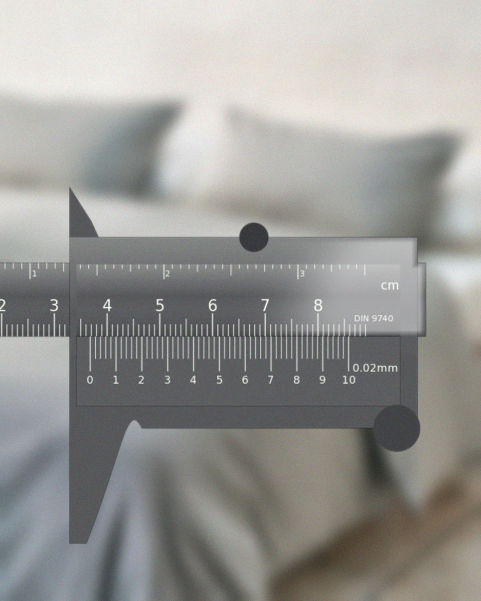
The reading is **36.8** mm
